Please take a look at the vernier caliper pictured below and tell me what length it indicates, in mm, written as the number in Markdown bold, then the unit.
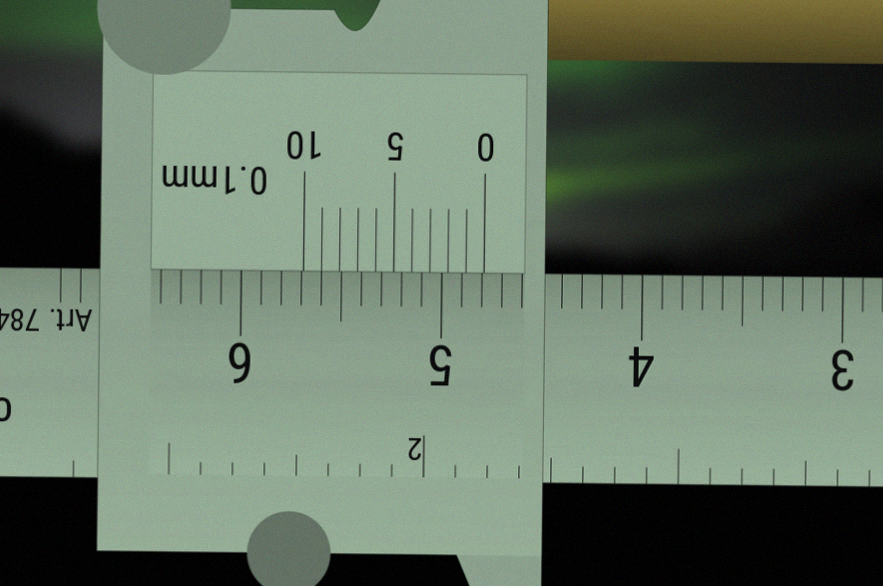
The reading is **47.9** mm
